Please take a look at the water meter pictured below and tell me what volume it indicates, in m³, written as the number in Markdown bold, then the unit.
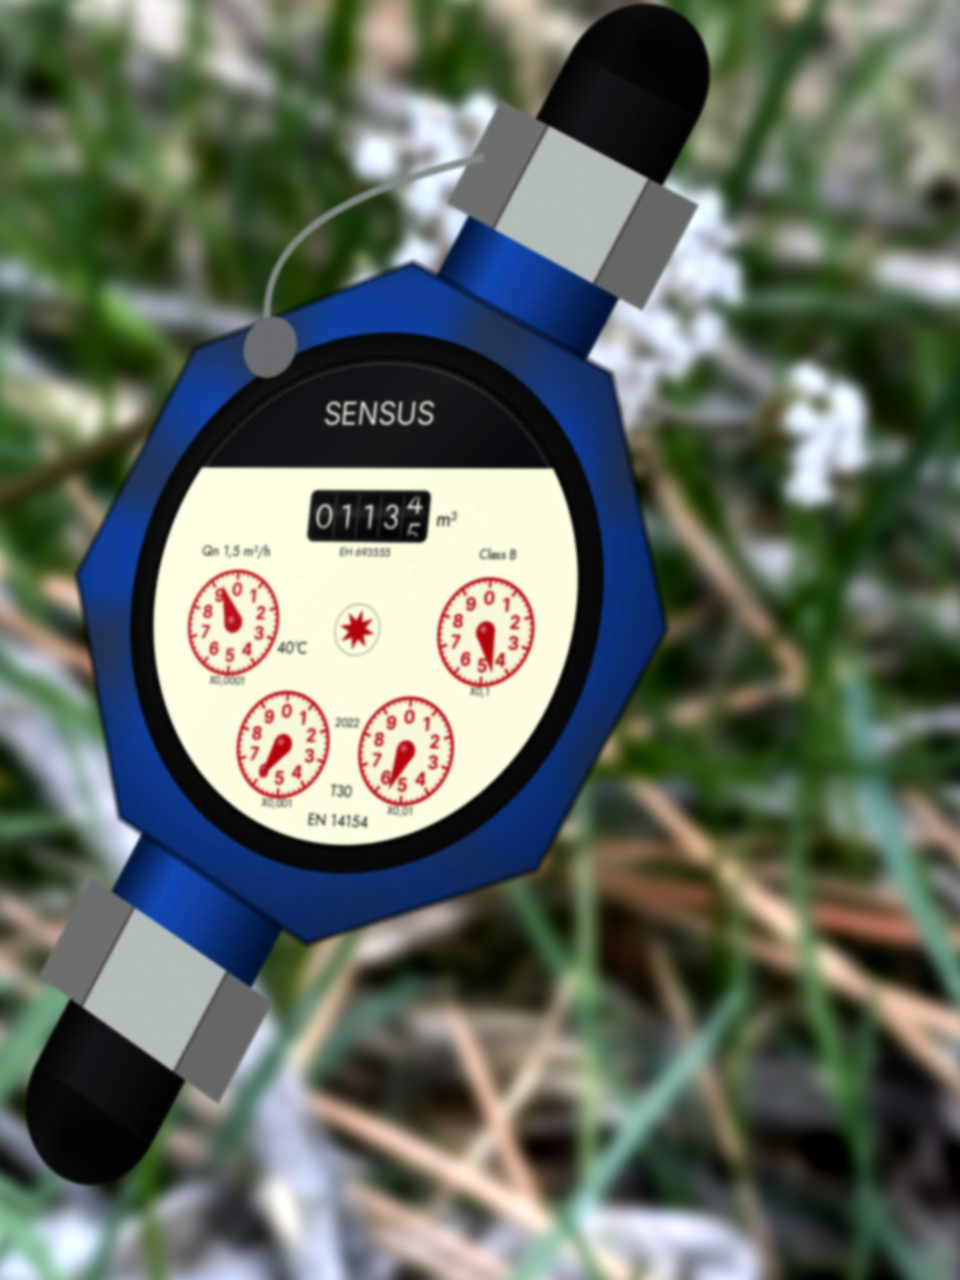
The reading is **1134.4559** m³
